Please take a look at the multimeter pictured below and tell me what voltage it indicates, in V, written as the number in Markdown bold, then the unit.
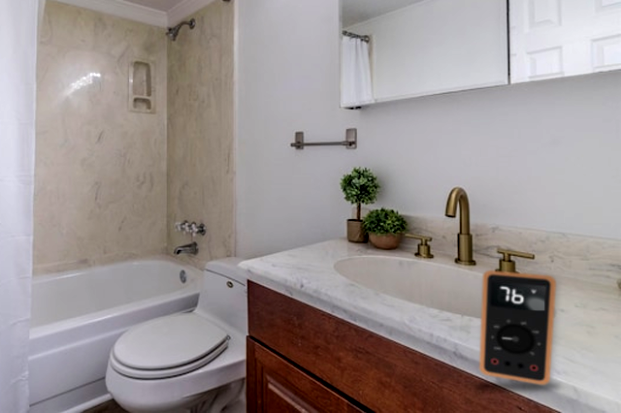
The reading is **76** V
